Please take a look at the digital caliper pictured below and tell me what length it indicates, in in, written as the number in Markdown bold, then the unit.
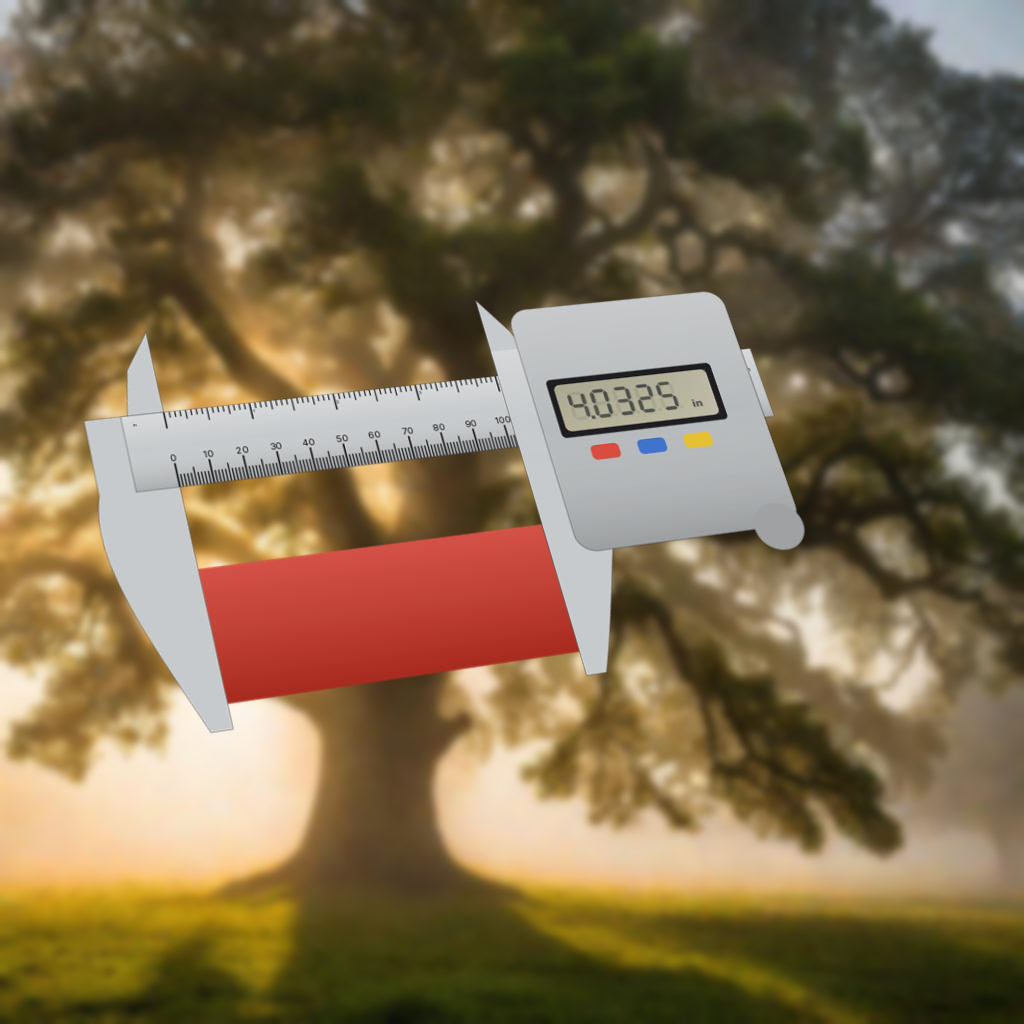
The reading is **4.0325** in
